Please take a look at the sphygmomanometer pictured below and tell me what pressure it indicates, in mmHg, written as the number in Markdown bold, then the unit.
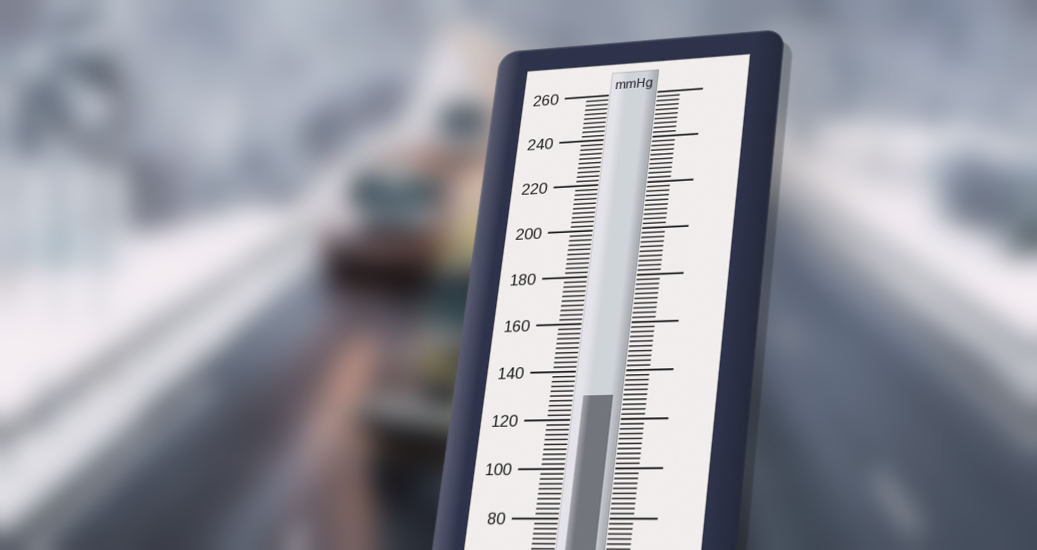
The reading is **130** mmHg
